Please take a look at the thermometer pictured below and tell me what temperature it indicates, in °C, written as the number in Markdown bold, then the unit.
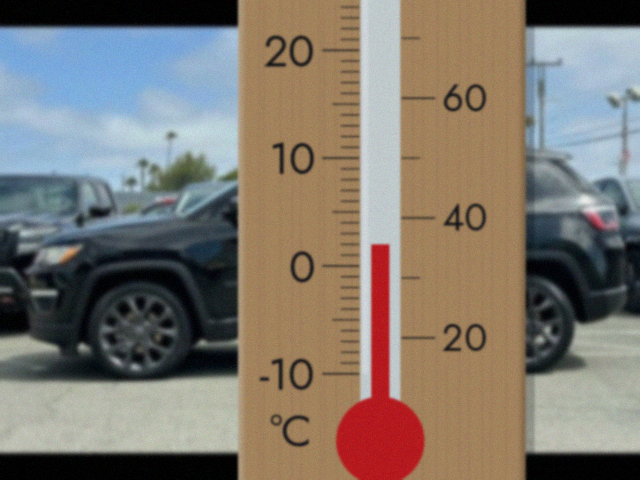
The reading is **2** °C
